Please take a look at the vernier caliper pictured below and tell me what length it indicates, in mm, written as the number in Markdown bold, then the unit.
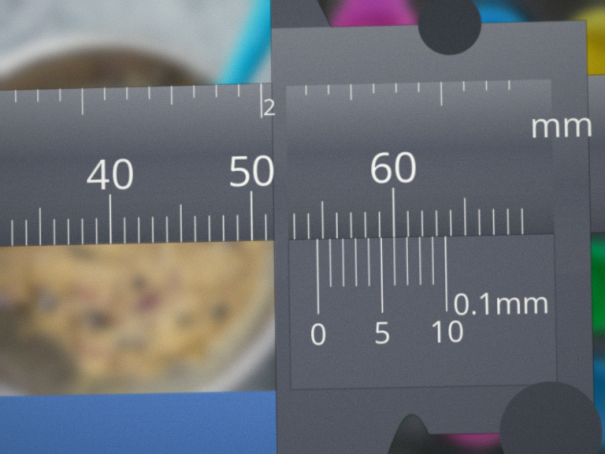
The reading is **54.6** mm
